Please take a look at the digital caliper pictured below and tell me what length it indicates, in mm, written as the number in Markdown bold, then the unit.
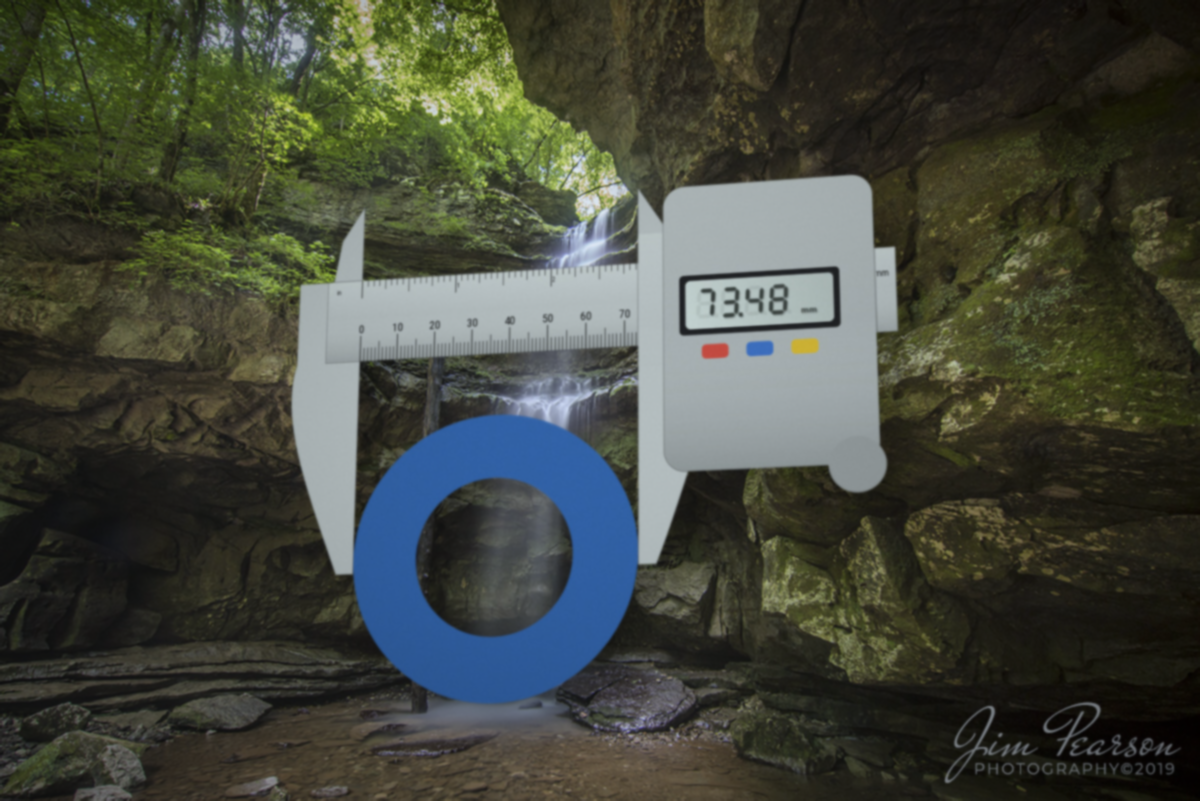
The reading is **73.48** mm
